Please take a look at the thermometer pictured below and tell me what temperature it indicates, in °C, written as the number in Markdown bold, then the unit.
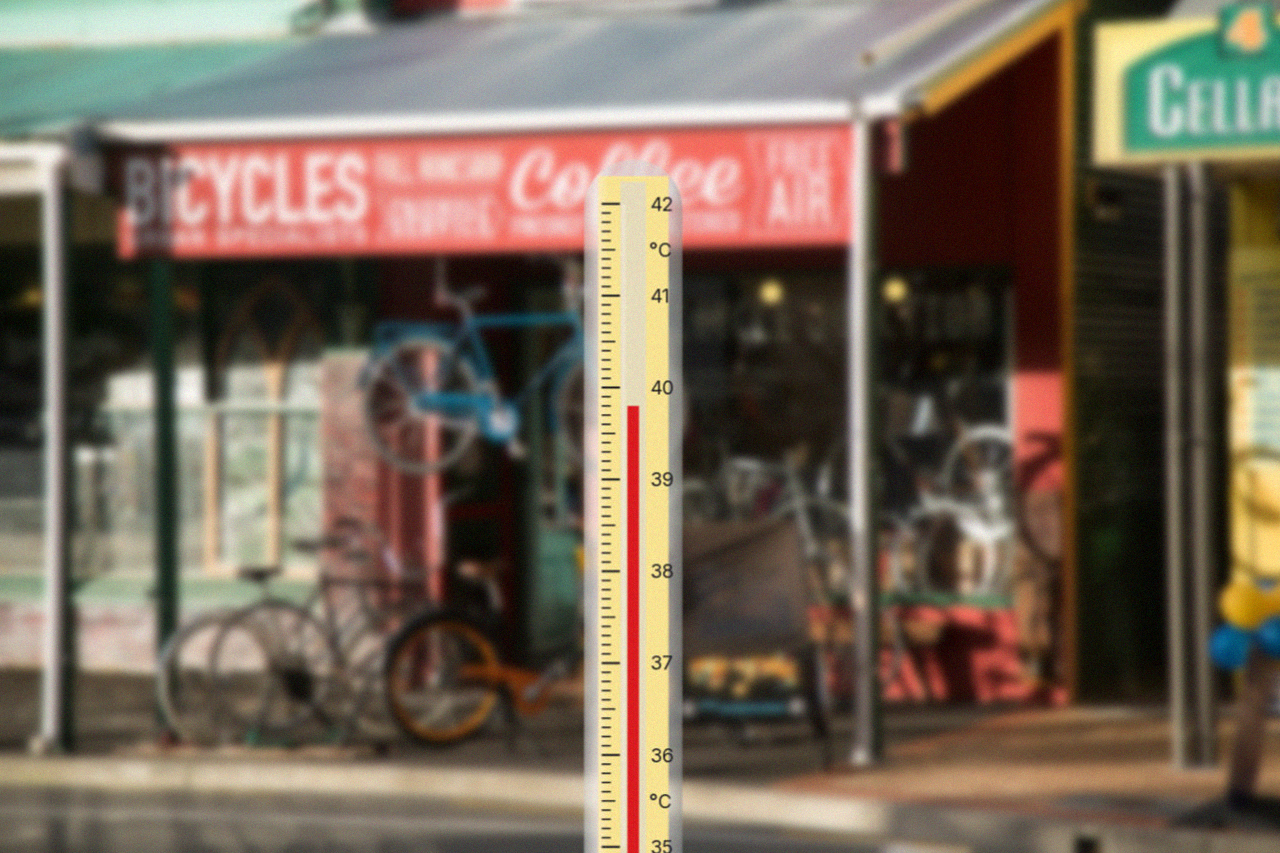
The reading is **39.8** °C
